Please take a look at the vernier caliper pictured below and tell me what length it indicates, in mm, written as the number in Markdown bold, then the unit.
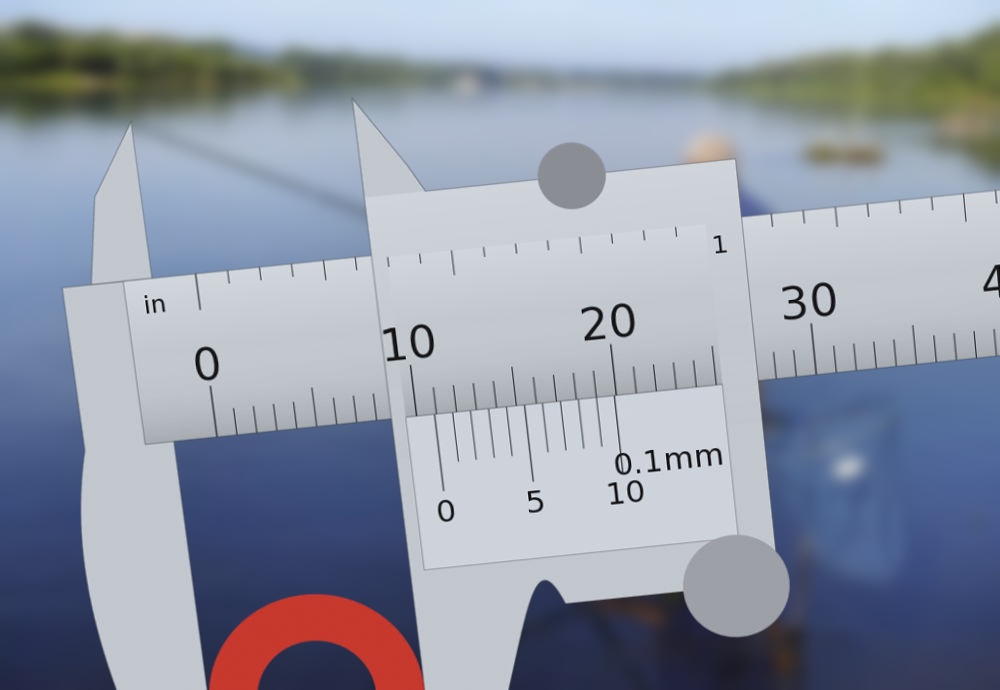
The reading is **10.9** mm
